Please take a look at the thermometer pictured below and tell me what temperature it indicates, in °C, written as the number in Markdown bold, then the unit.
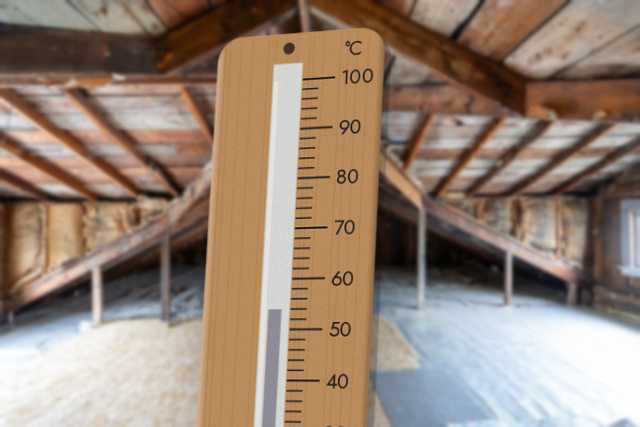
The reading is **54** °C
